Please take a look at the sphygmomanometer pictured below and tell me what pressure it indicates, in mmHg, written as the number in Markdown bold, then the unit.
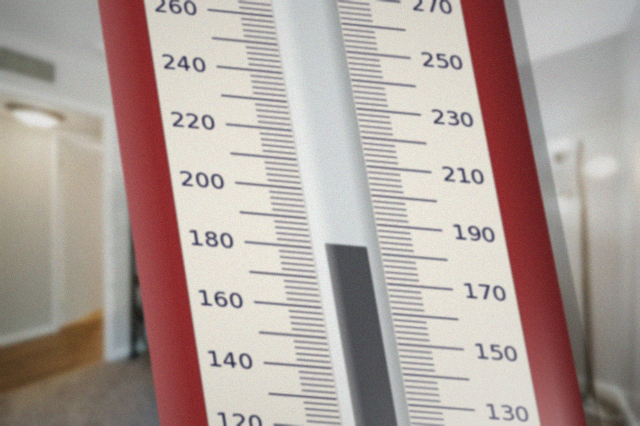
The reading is **182** mmHg
